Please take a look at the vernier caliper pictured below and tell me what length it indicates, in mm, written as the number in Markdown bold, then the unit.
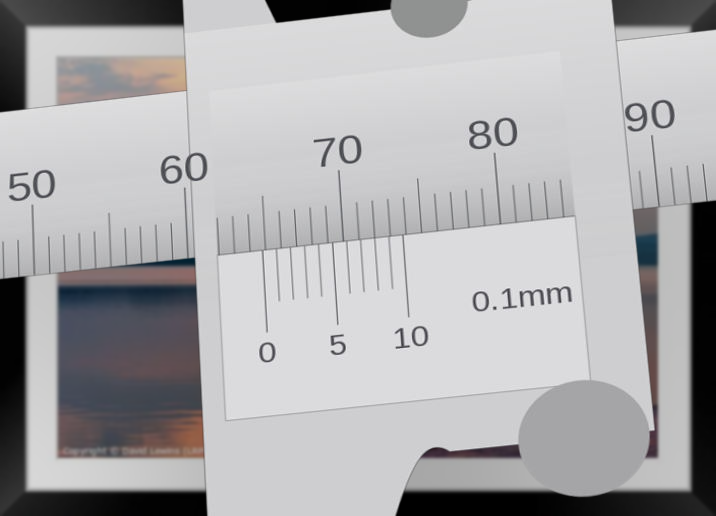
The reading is **64.8** mm
